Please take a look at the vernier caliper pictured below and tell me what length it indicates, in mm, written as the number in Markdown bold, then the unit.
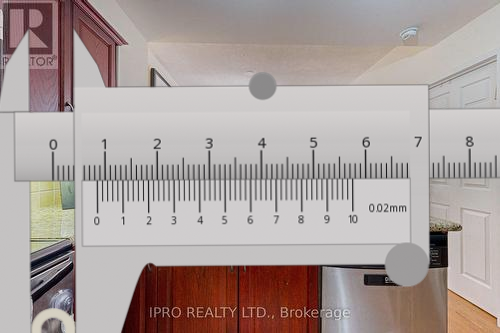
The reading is **8.5** mm
